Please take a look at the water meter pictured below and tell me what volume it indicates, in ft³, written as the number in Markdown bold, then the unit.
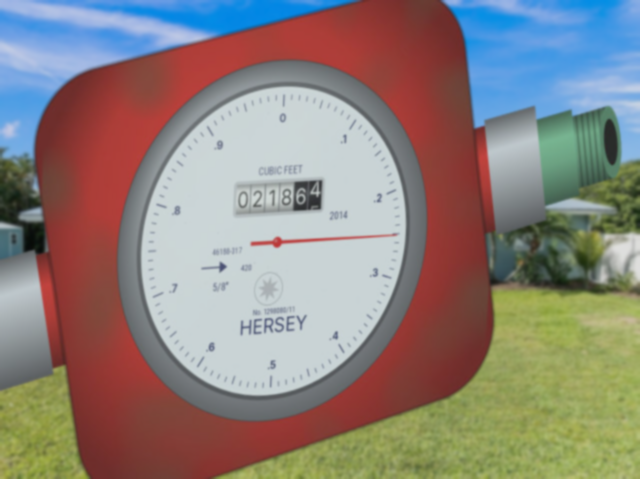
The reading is **21864.25** ft³
